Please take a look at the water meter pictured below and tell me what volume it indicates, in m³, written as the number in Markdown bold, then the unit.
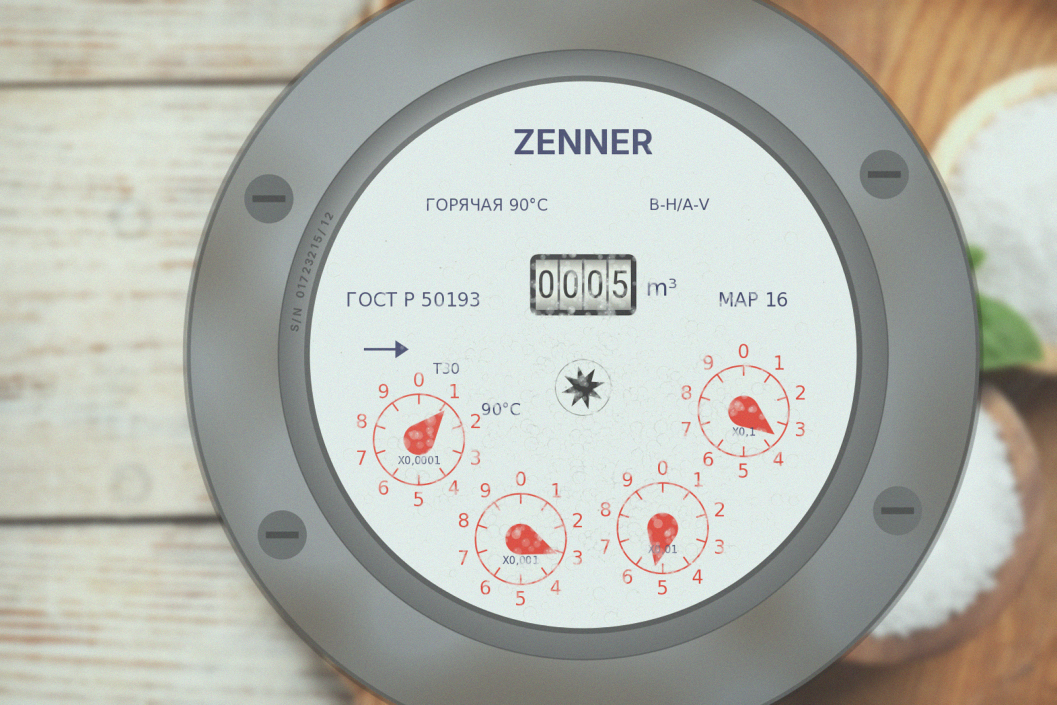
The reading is **5.3531** m³
